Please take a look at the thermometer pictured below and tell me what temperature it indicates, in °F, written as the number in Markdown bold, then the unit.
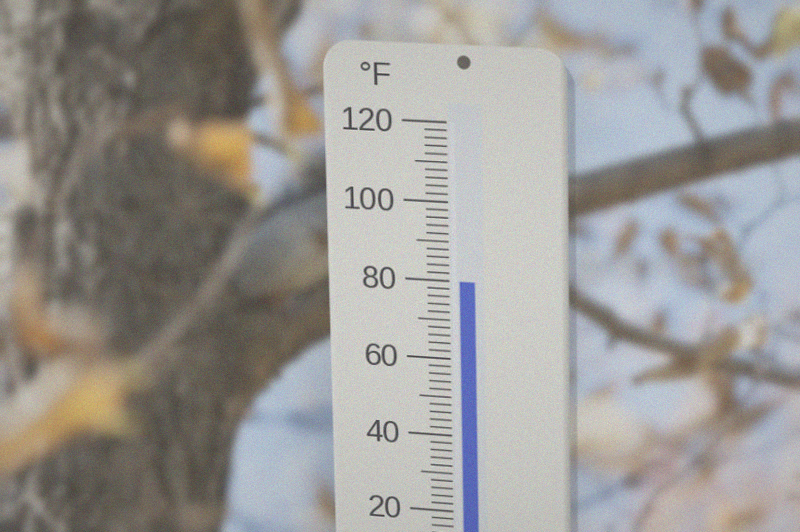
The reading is **80** °F
